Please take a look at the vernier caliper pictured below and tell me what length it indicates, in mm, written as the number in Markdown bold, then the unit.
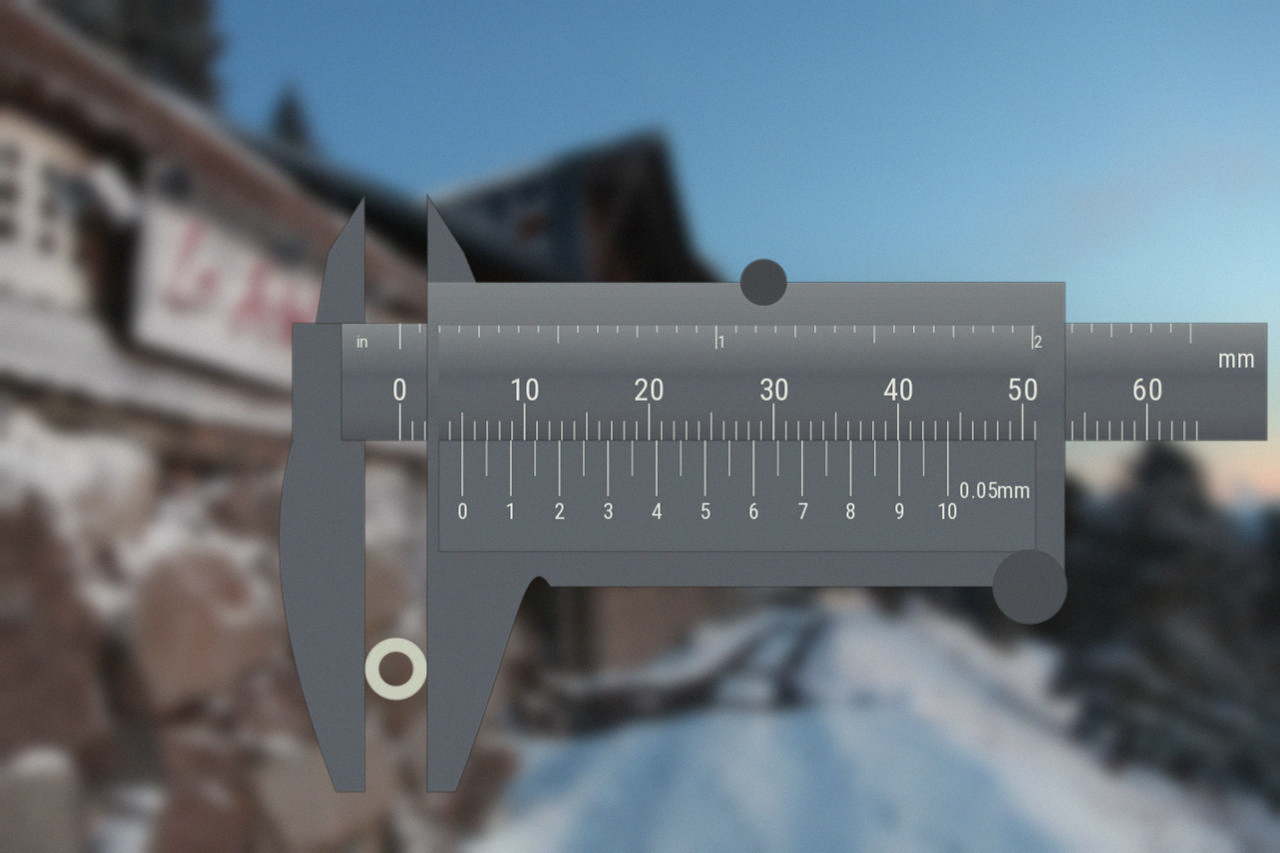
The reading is **5.0** mm
